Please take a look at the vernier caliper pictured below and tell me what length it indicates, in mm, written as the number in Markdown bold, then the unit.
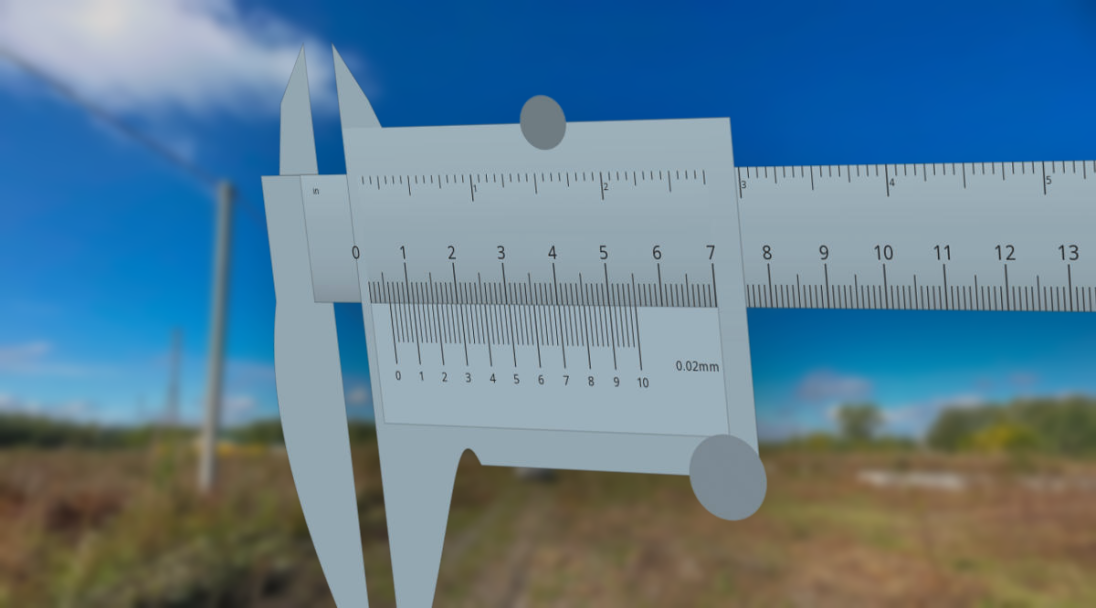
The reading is **6.0** mm
